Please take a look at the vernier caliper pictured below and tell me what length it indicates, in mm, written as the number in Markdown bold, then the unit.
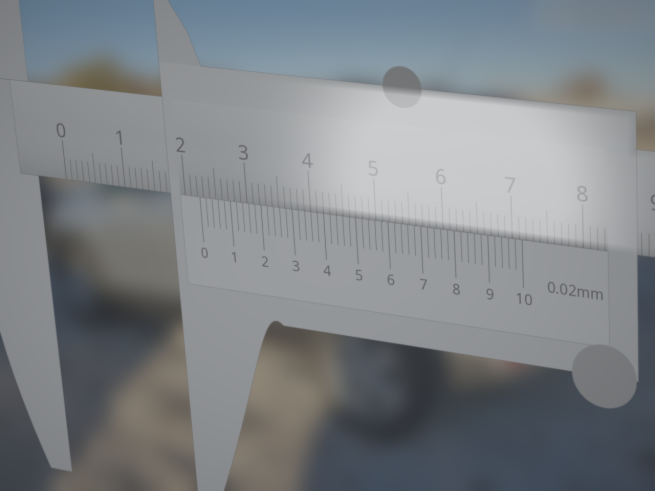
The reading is **22.4** mm
